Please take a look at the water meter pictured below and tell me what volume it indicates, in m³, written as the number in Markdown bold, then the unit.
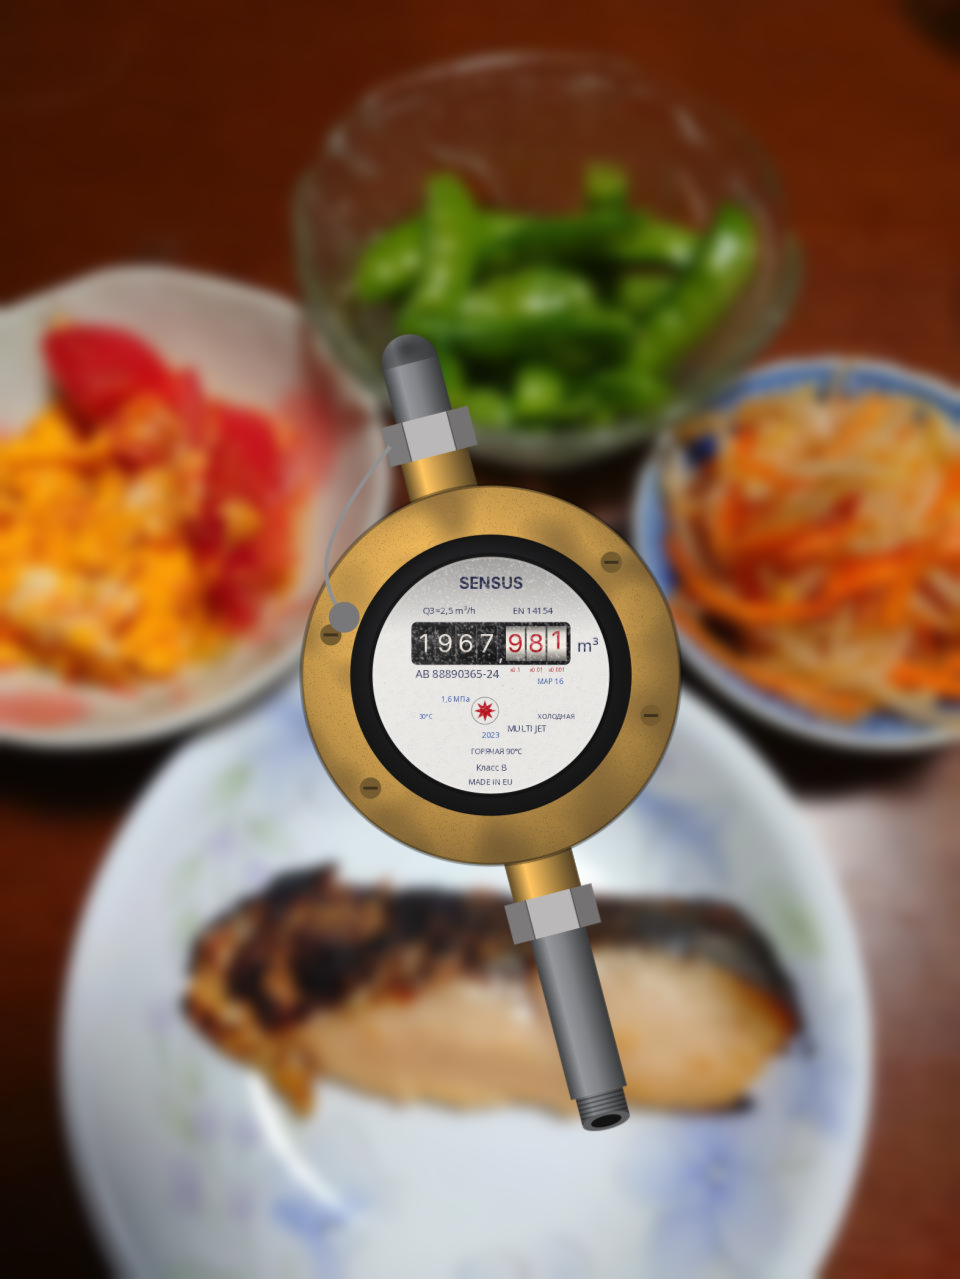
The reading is **1967.981** m³
